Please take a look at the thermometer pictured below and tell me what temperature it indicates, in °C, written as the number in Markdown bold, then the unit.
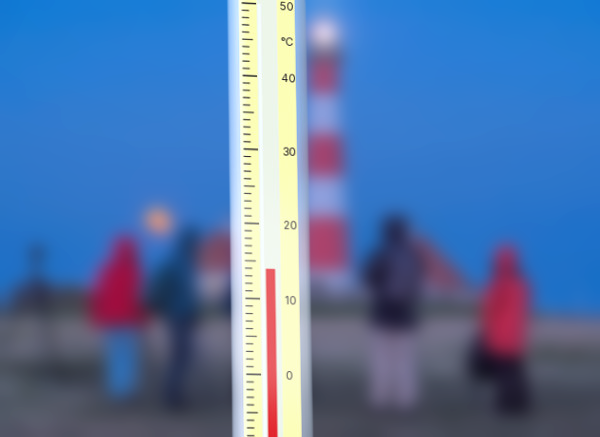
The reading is **14** °C
